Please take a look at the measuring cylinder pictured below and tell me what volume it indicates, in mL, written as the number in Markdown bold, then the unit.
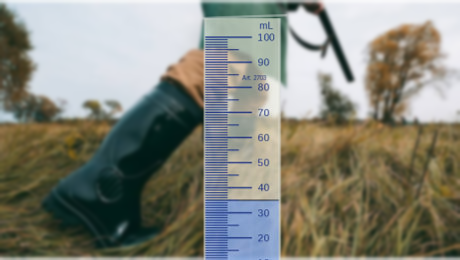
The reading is **35** mL
